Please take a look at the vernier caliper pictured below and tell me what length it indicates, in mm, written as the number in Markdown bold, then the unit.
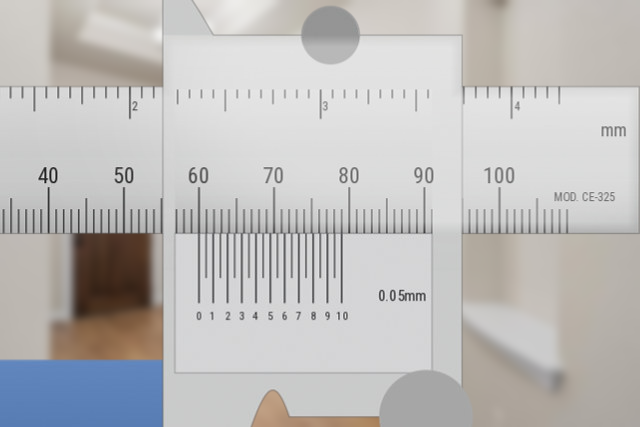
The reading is **60.0** mm
